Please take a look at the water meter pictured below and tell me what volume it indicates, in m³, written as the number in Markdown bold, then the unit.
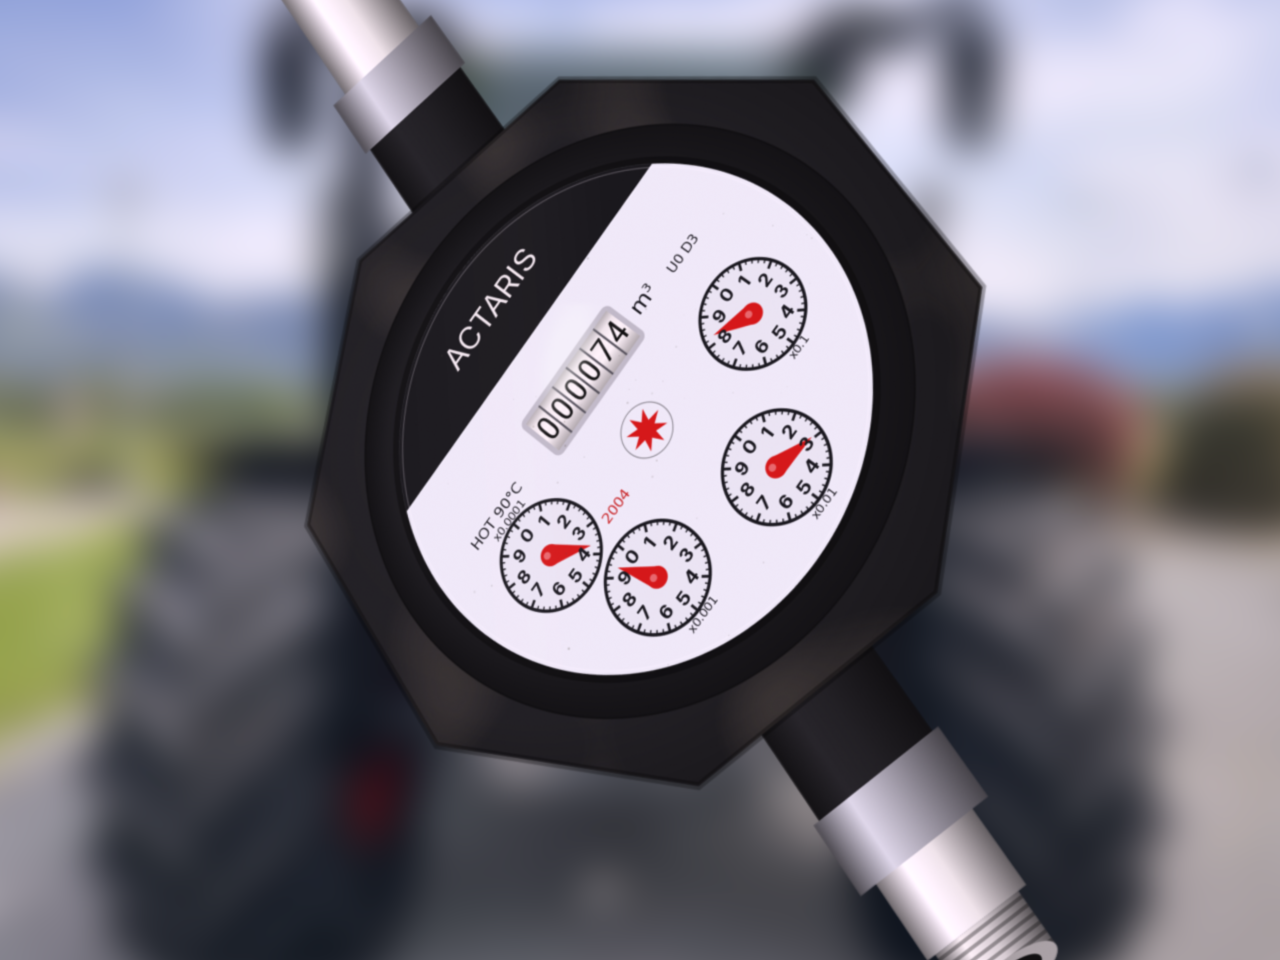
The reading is **74.8293** m³
